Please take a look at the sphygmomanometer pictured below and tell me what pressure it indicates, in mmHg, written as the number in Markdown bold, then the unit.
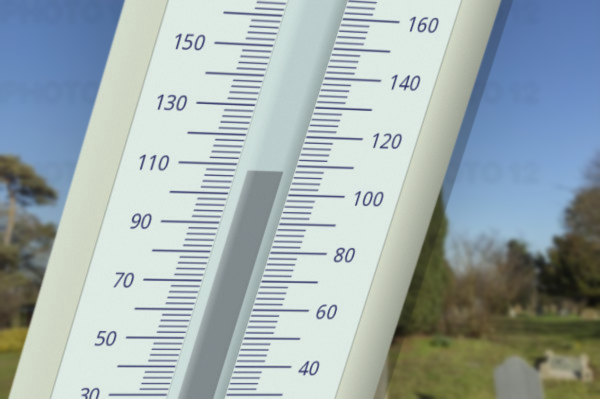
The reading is **108** mmHg
